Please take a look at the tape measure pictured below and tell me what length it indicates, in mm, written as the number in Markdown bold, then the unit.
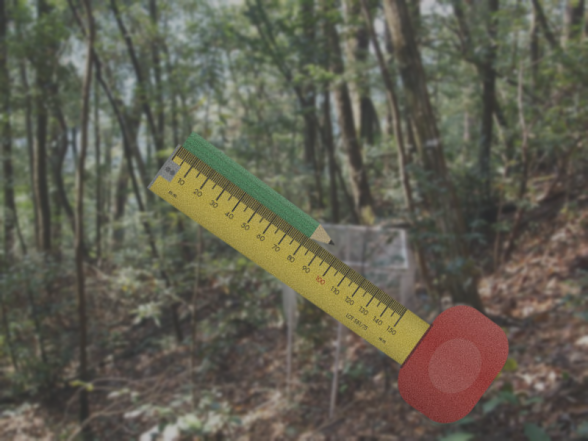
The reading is **95** mm
